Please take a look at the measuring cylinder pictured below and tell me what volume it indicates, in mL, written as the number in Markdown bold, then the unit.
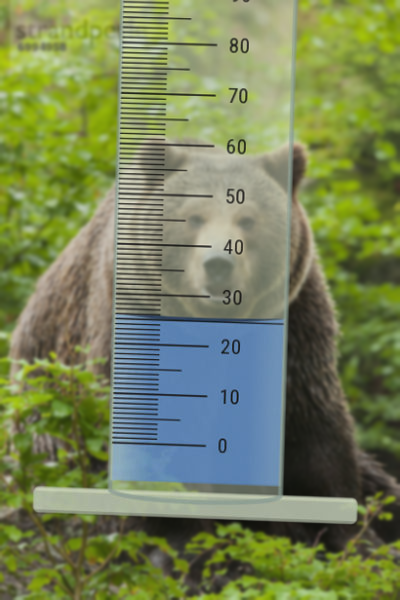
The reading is **25** mL
